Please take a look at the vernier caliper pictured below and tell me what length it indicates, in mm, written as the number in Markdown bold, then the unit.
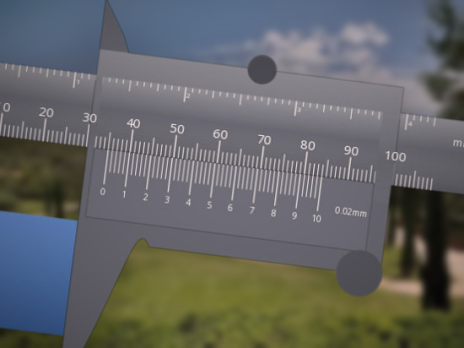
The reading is **35.0** mm
